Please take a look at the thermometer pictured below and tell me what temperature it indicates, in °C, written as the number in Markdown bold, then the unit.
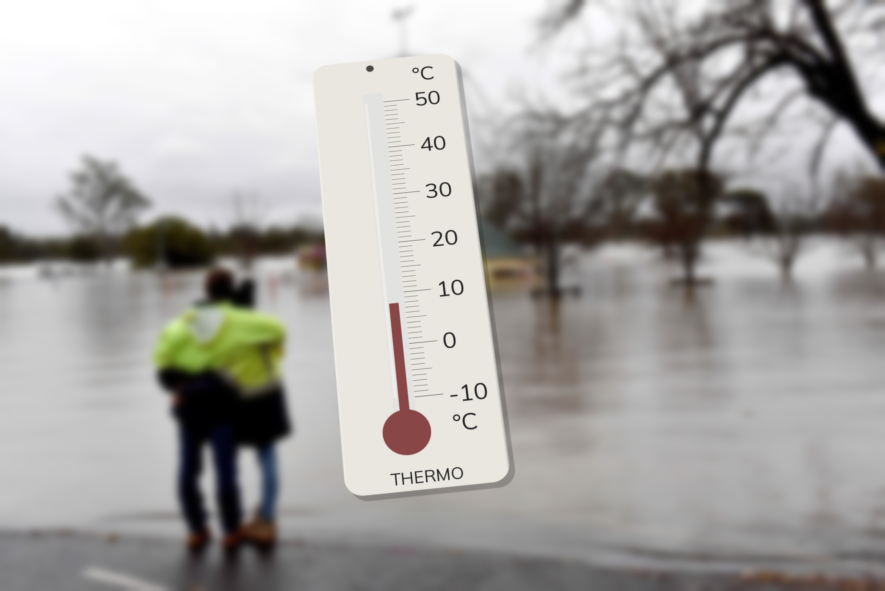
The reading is **8** °C
